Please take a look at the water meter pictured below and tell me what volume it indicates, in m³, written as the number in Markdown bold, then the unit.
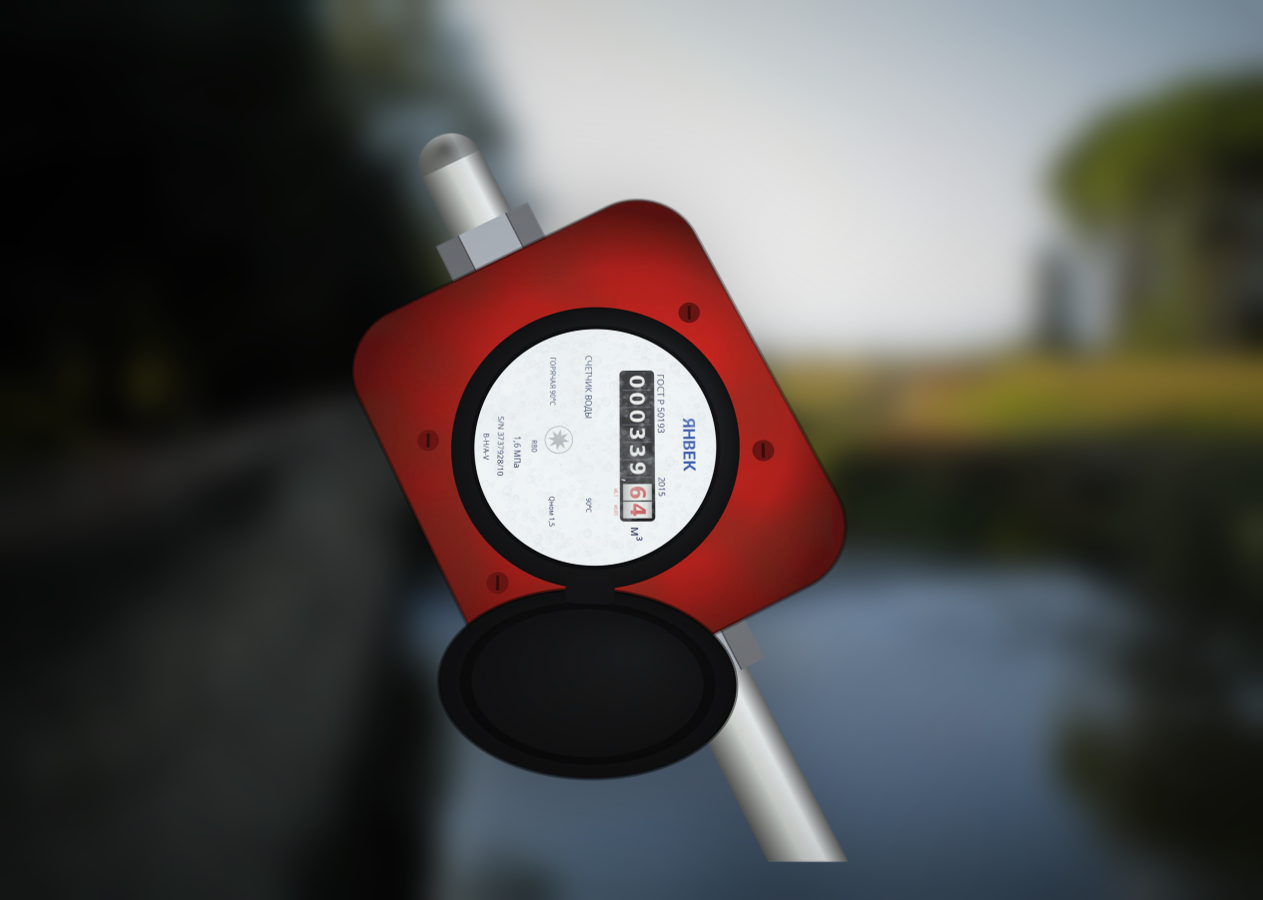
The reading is **339.64** m³
